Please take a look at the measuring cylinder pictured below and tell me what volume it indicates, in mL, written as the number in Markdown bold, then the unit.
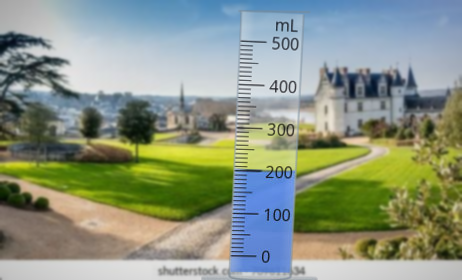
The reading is **200** mL
